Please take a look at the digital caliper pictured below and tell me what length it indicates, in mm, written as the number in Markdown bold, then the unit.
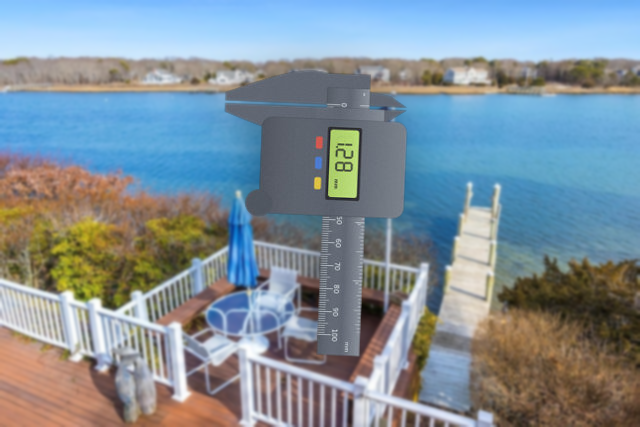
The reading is **1.28** mm
